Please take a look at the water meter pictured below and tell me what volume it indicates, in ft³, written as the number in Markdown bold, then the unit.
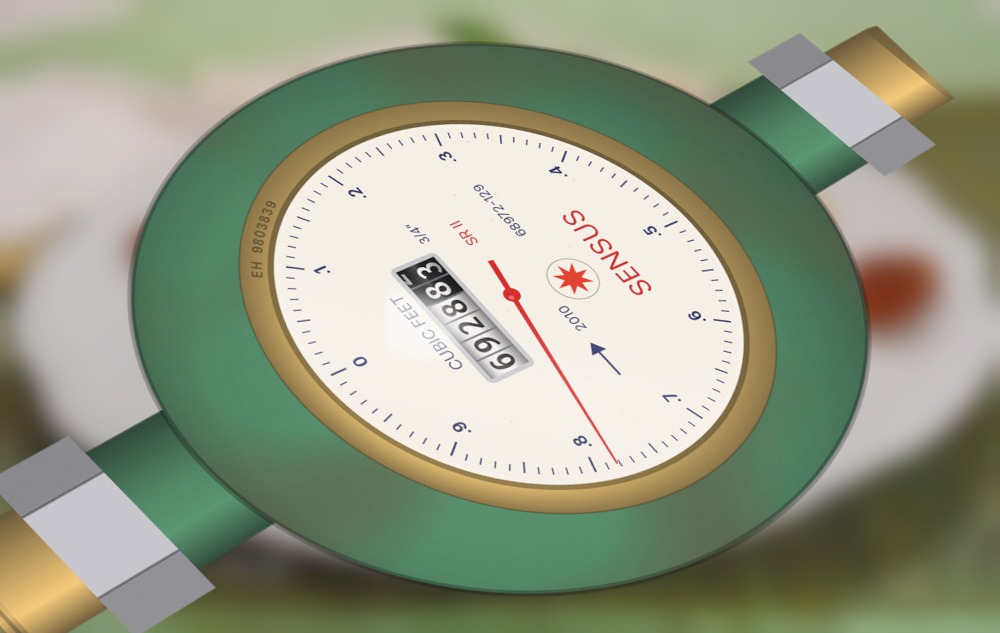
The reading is **692882.78** ft³
